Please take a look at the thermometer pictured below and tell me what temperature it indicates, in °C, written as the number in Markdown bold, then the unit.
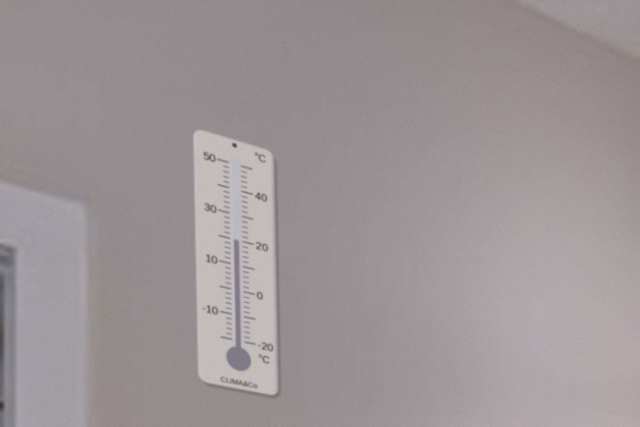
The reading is **20** °C
